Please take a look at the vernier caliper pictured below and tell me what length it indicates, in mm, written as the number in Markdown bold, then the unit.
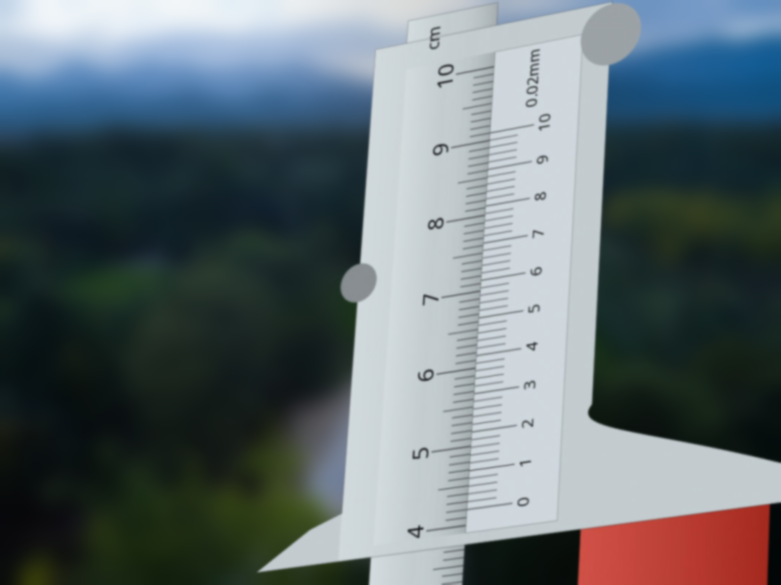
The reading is **42.0** mm
